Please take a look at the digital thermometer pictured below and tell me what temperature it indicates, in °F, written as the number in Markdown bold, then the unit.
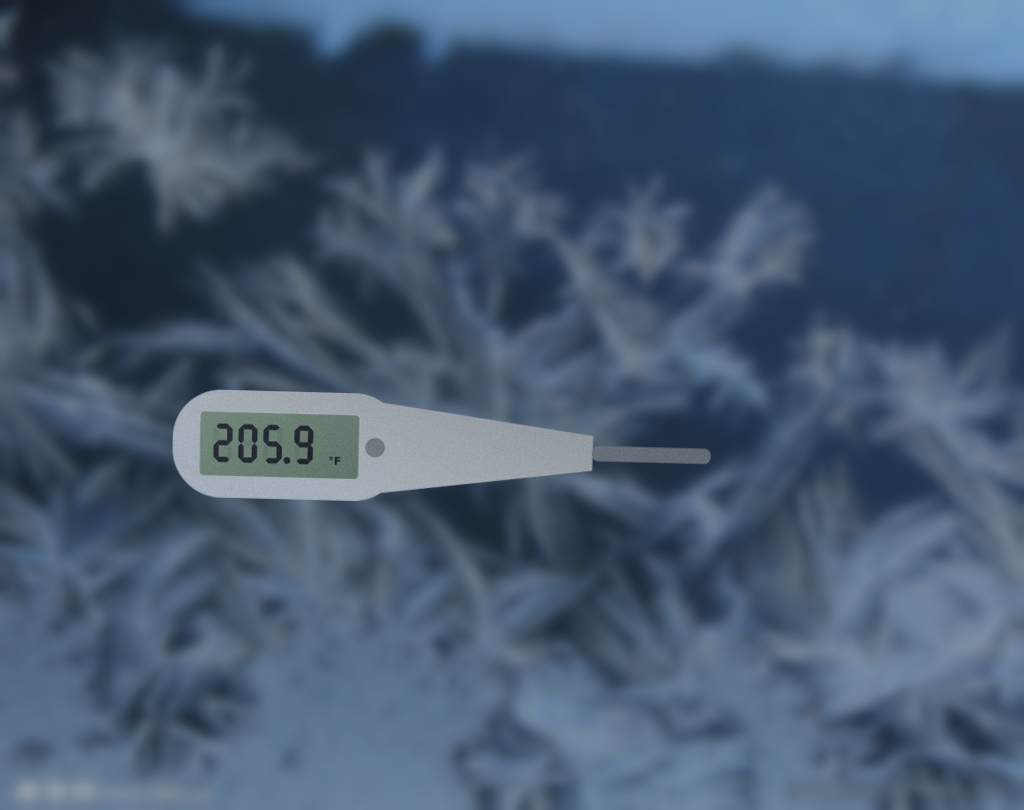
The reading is **205.9** °F
